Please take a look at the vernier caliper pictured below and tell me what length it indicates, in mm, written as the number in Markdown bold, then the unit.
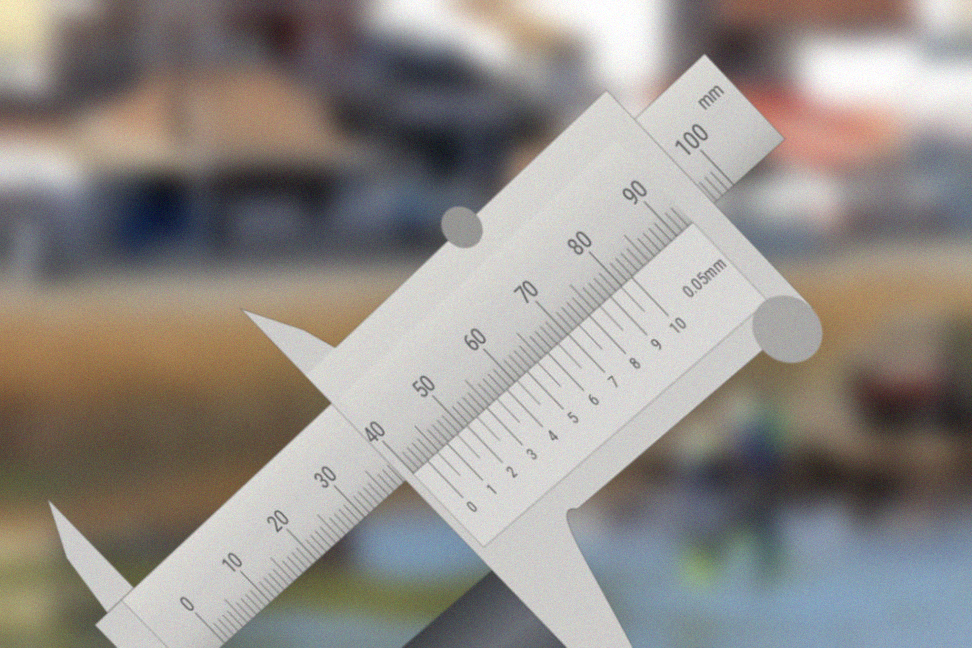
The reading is **42.8** mm
